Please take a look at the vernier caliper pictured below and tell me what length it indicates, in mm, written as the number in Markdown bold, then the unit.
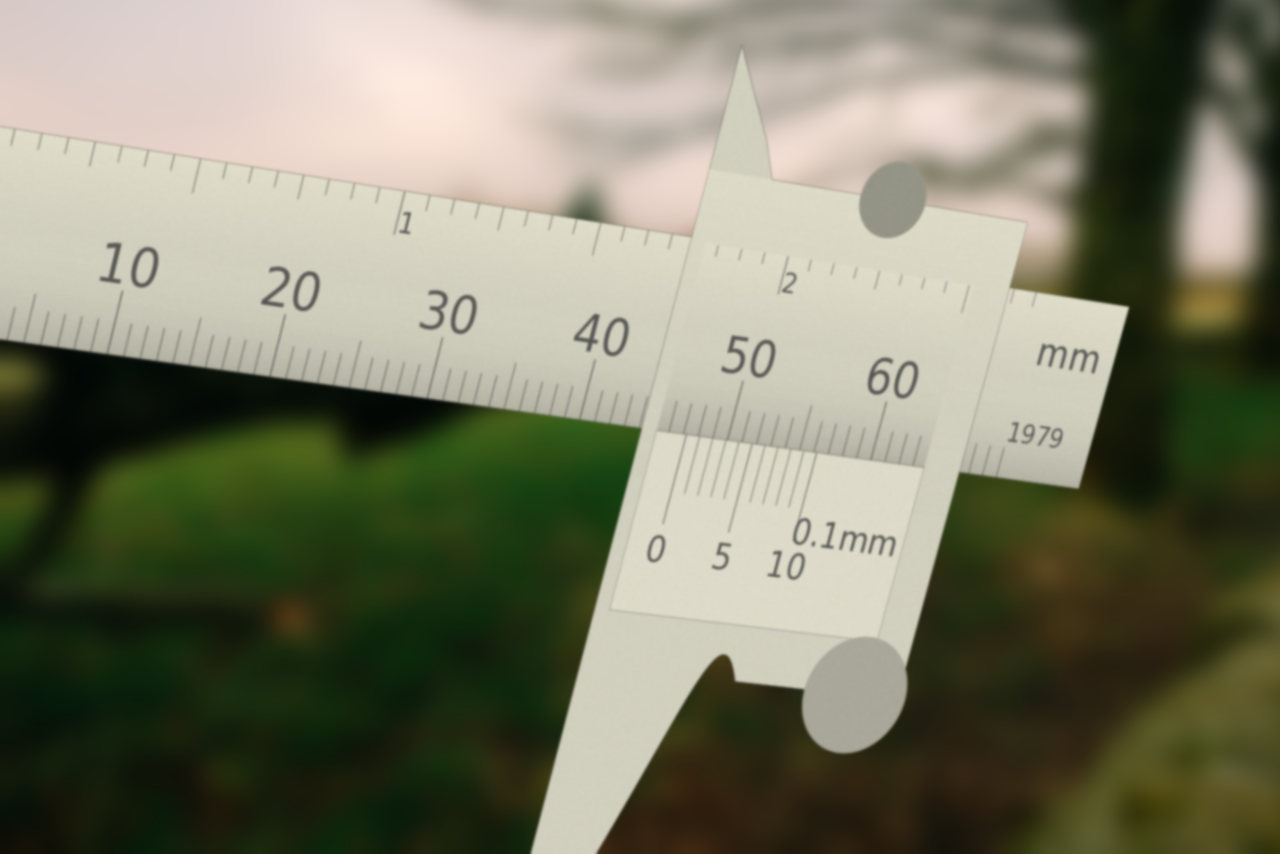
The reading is **47.2** mm
